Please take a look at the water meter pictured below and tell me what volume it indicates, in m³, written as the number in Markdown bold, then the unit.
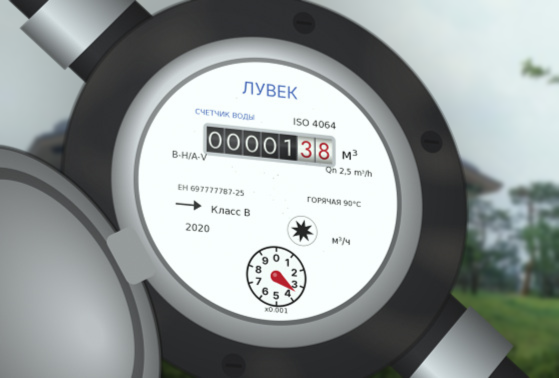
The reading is **1.383** m³
